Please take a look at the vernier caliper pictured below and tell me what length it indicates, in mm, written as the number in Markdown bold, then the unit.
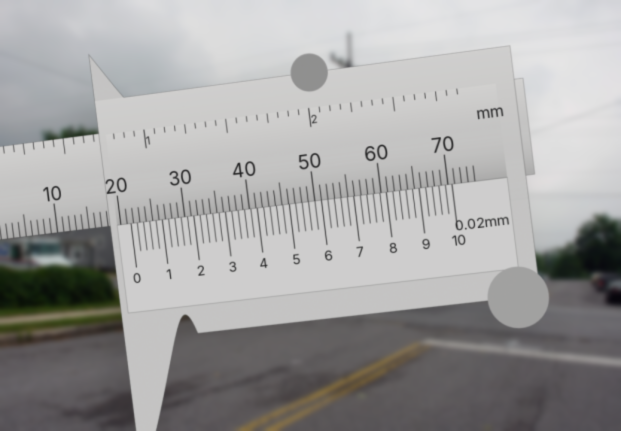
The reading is **21.6** mm
